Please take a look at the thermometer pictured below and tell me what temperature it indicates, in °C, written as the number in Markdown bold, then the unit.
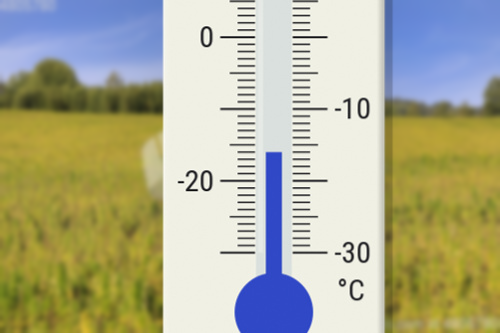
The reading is **-16** °C
